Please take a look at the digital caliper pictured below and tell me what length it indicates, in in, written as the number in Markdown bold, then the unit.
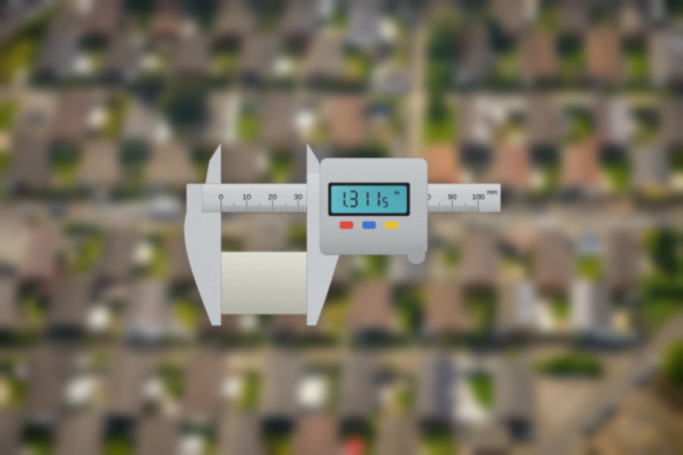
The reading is **1.3115** in
